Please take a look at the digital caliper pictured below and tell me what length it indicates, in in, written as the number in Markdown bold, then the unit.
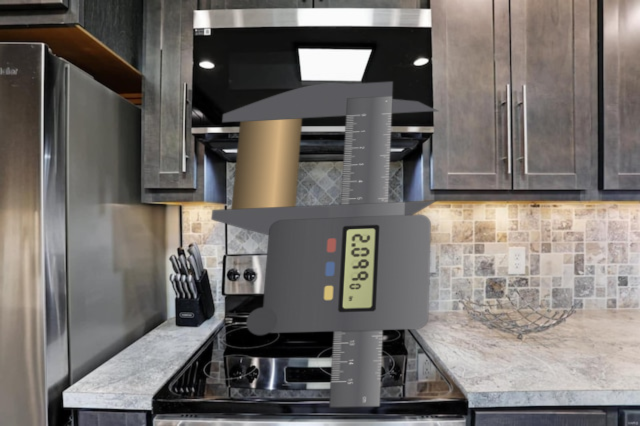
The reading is **2.0990** in
